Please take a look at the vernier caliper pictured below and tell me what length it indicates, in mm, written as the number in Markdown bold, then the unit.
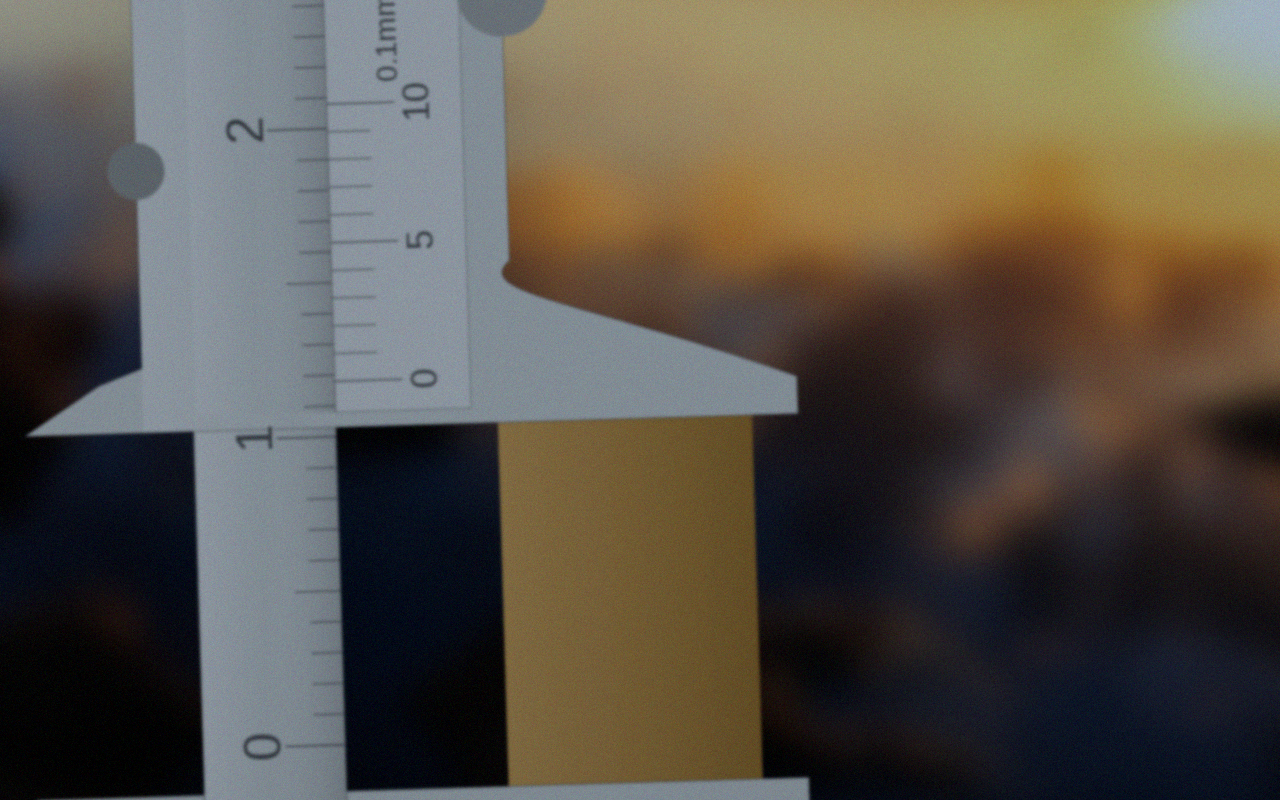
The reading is **11.8** mm
